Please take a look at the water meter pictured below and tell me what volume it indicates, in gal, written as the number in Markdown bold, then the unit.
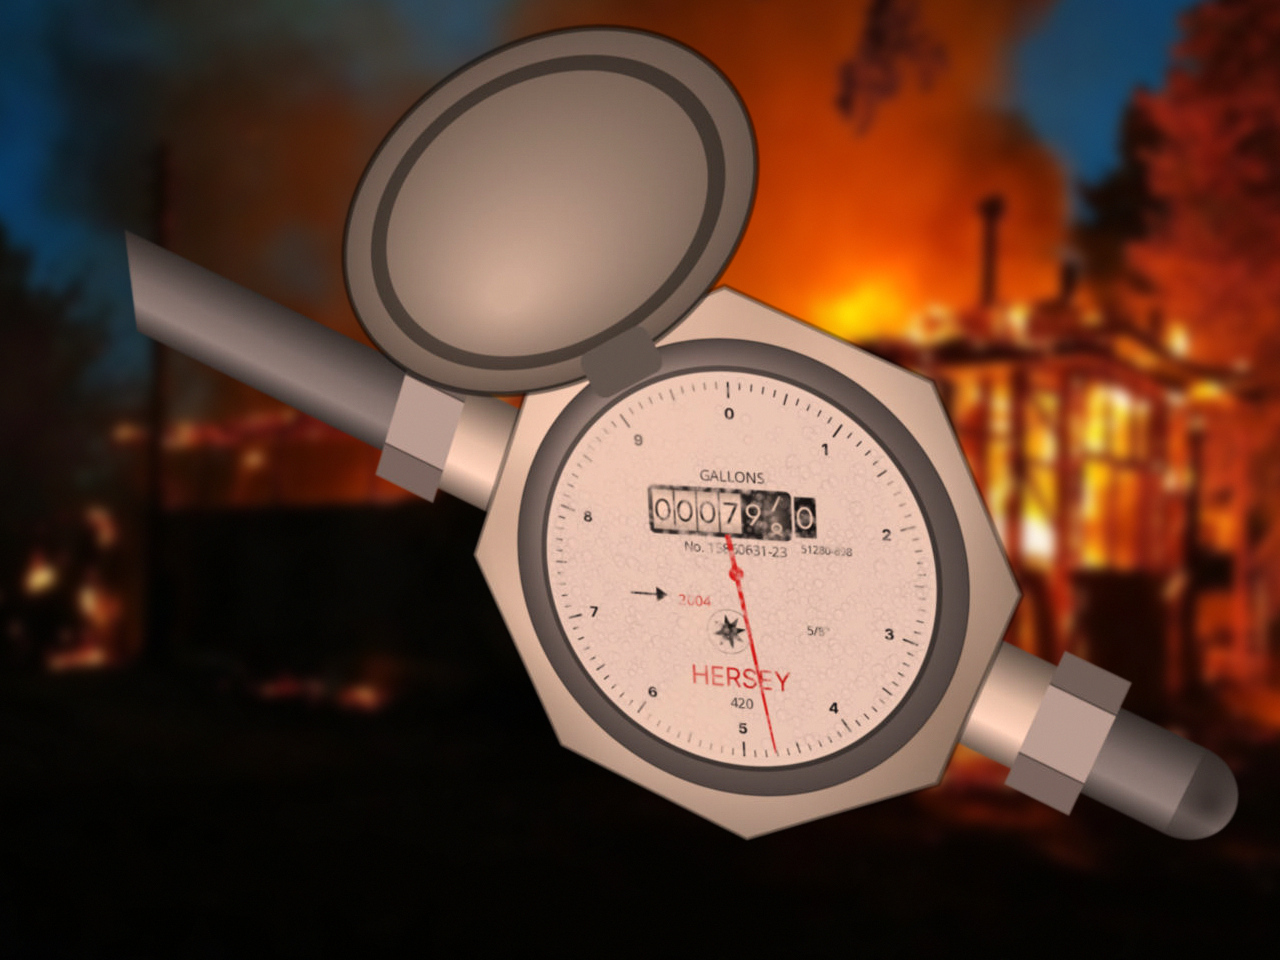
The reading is **7974.7** gal
